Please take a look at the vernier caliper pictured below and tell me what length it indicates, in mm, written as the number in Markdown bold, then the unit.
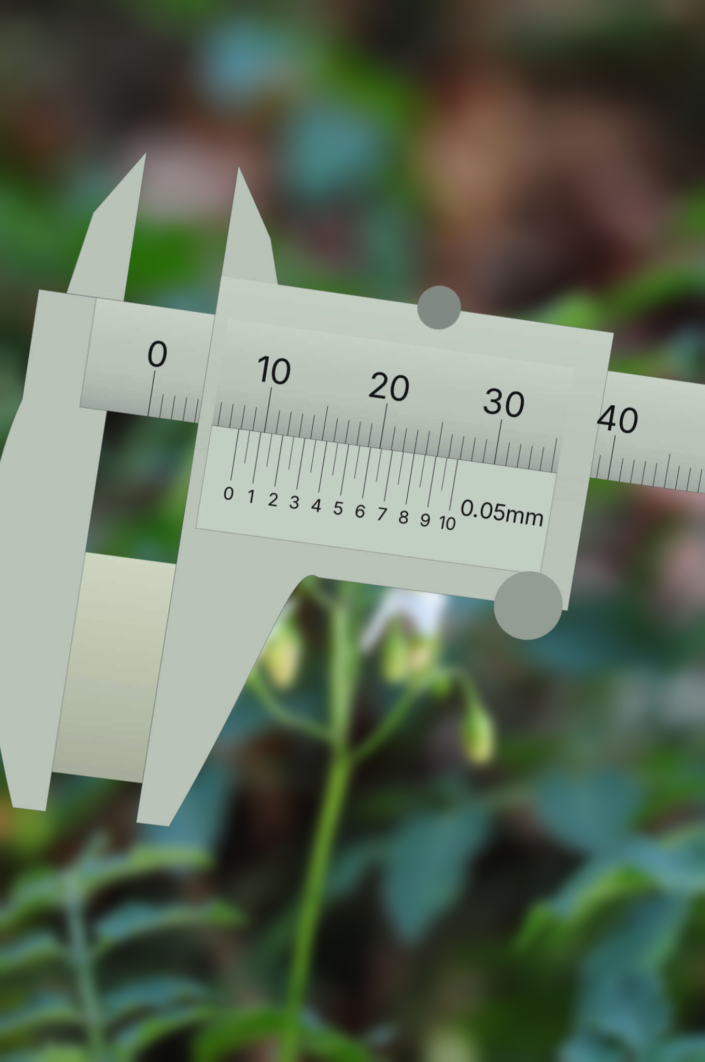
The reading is **7.8** mm
